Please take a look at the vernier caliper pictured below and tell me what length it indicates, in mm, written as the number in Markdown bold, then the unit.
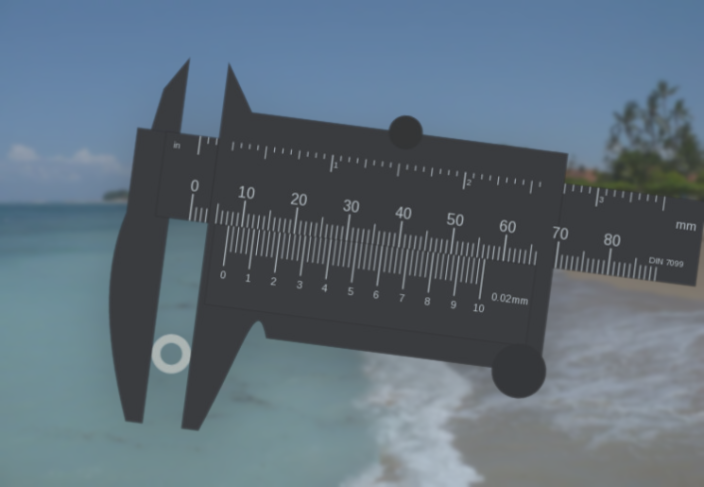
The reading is **7.5** mm
